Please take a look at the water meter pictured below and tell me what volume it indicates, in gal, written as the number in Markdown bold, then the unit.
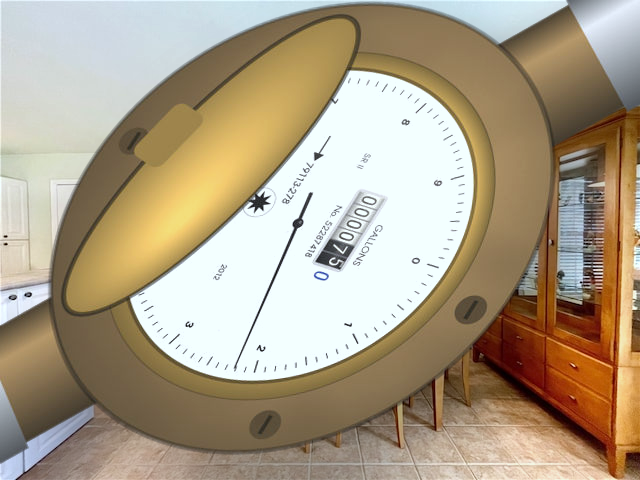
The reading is **752.2** gal
